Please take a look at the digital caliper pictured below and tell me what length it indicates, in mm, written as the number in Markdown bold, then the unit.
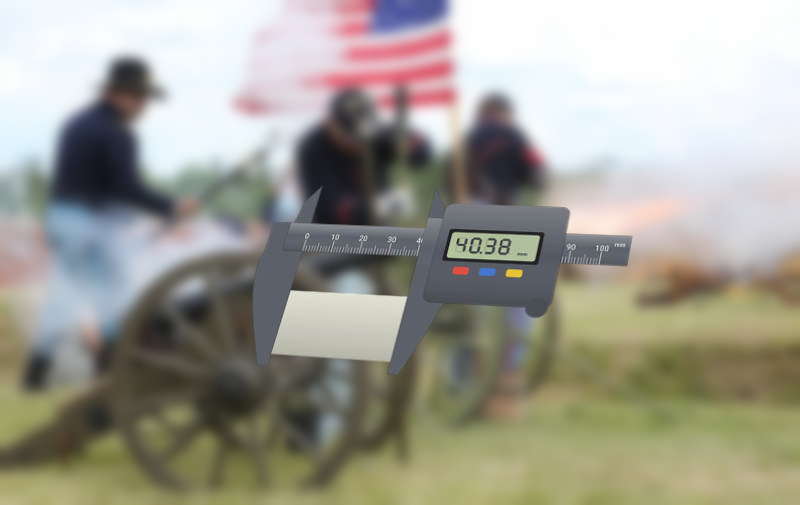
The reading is **40.38** mm
